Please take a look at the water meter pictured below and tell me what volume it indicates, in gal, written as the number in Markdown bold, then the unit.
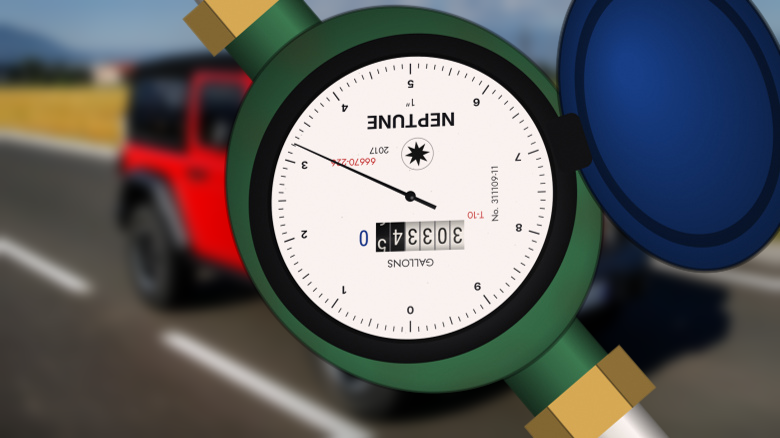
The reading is **3033453.2** gal
